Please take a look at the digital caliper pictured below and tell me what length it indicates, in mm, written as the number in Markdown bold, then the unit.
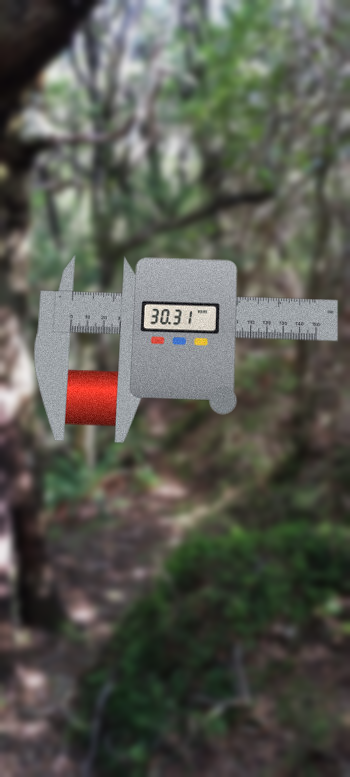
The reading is **30.31** mm
